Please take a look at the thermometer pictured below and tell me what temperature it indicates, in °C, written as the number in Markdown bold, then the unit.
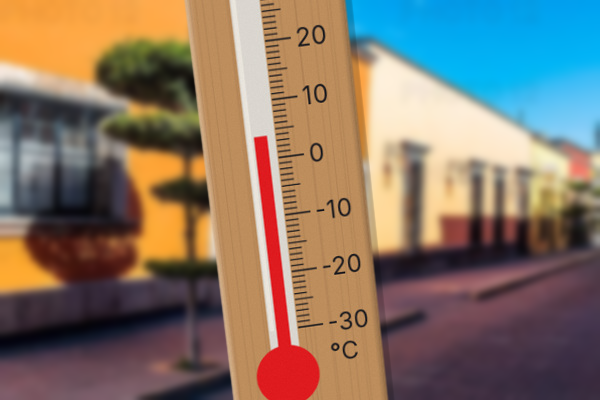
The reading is **4** °C
